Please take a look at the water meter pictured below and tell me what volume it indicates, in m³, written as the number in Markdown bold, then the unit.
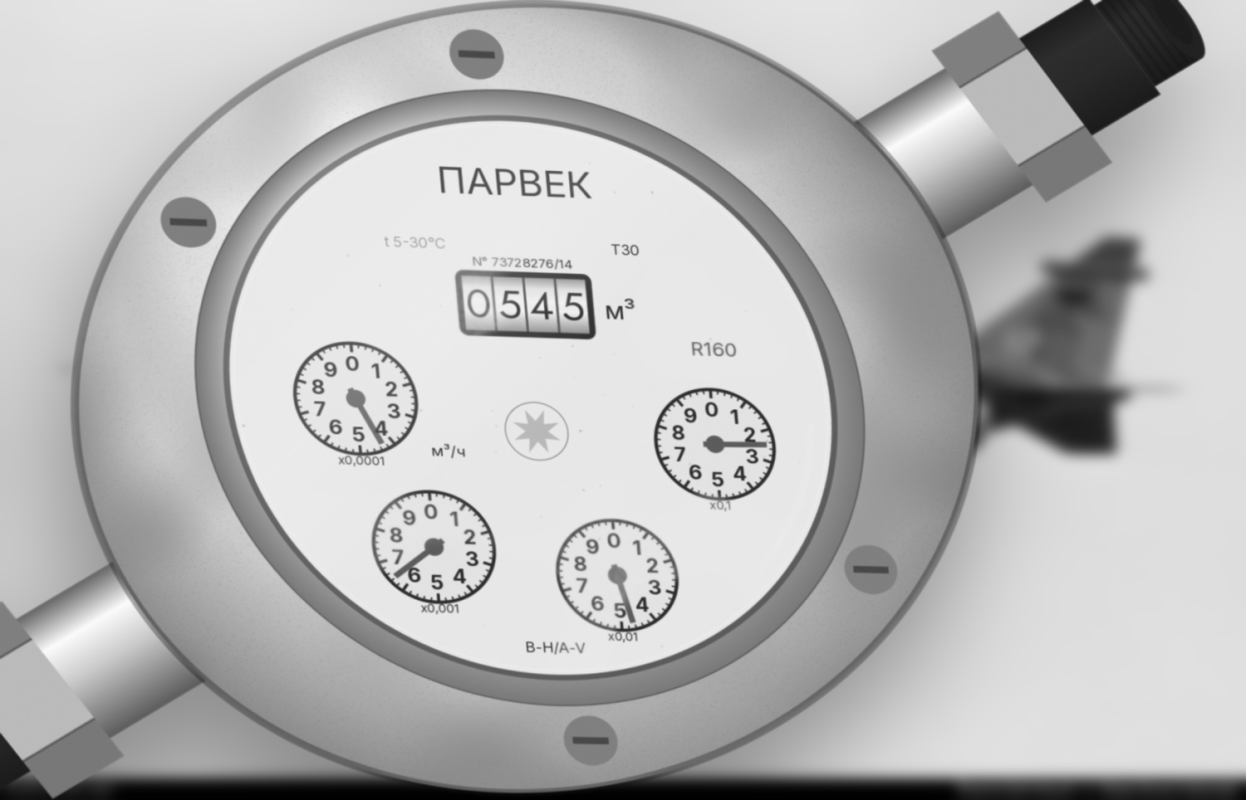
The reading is **545.2464** m³
